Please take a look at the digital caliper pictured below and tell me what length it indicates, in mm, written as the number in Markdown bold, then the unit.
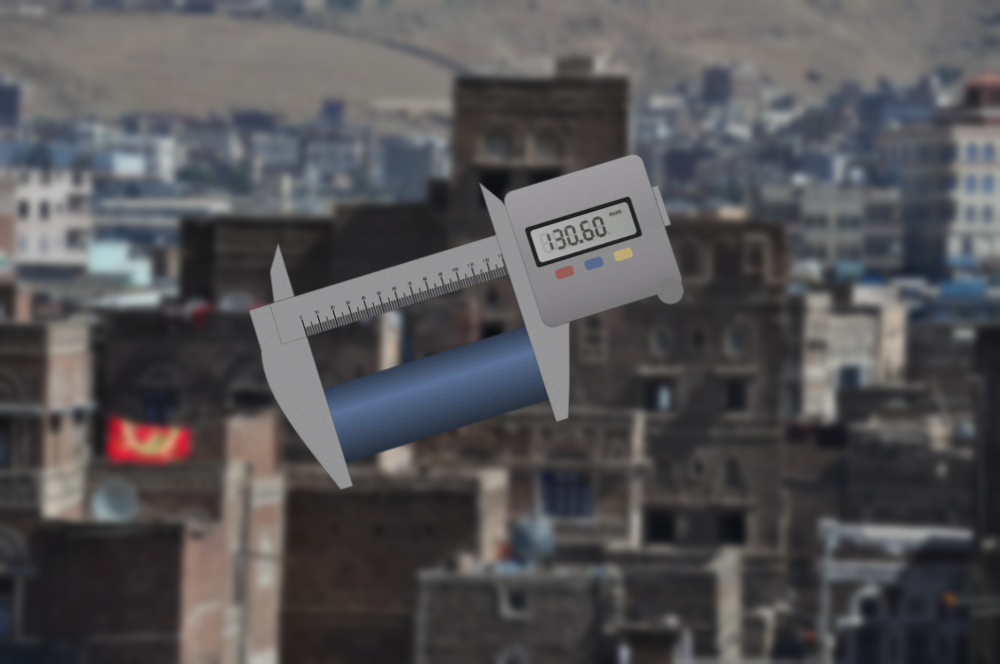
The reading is **130.60** mm
